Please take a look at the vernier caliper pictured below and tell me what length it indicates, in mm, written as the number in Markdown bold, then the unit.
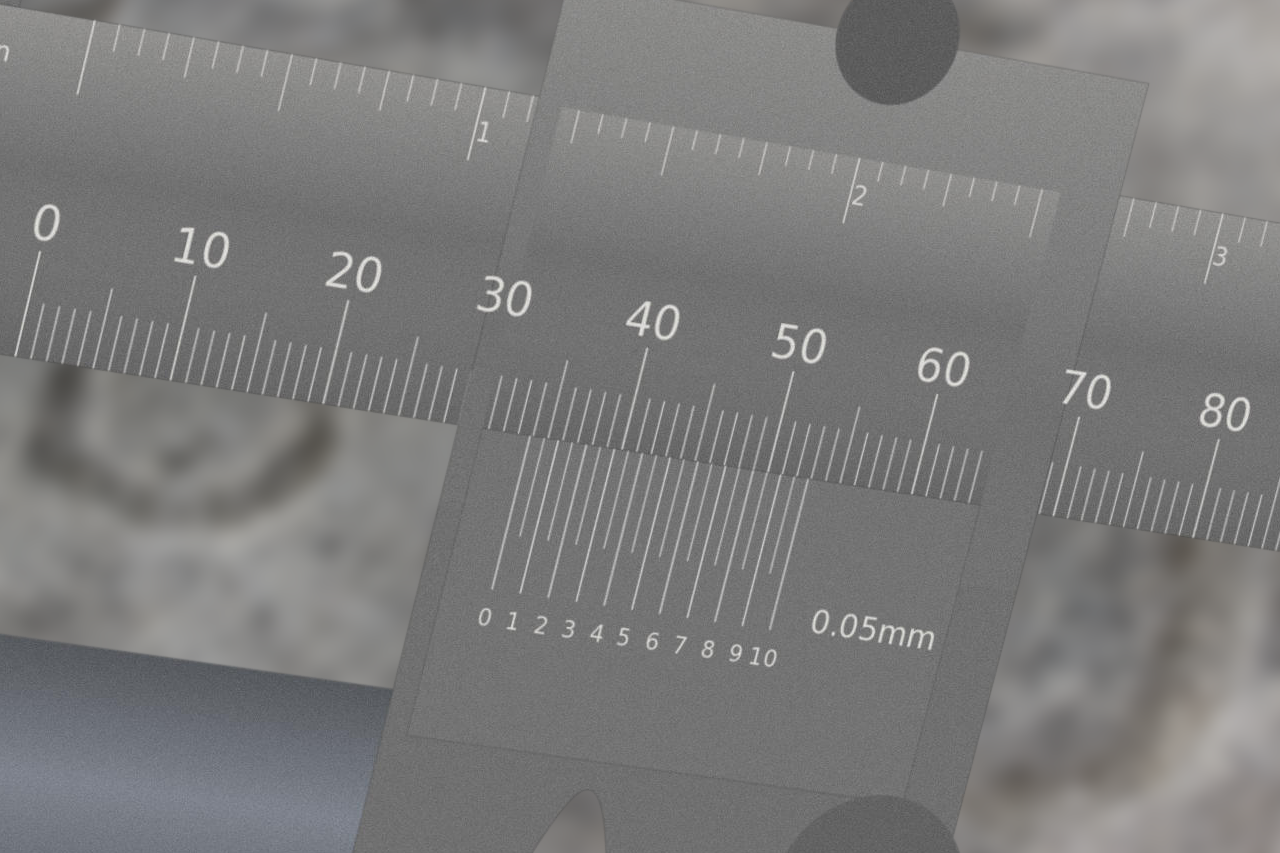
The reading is **33.8** mm
